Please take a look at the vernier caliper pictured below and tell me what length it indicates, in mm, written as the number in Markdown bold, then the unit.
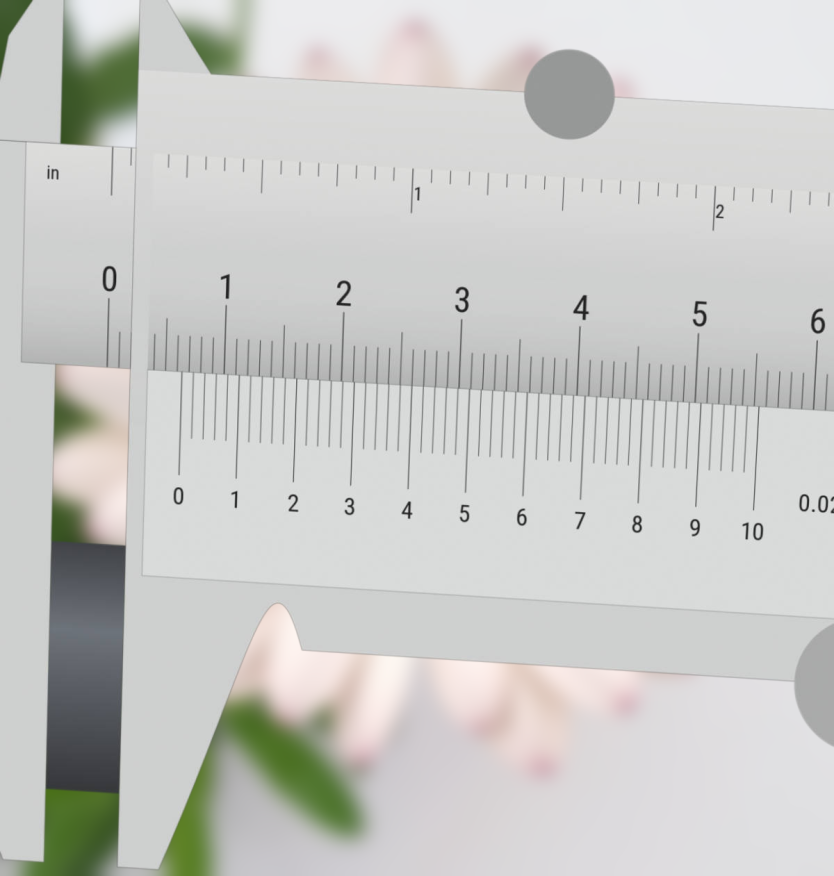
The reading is **6.4** mm
